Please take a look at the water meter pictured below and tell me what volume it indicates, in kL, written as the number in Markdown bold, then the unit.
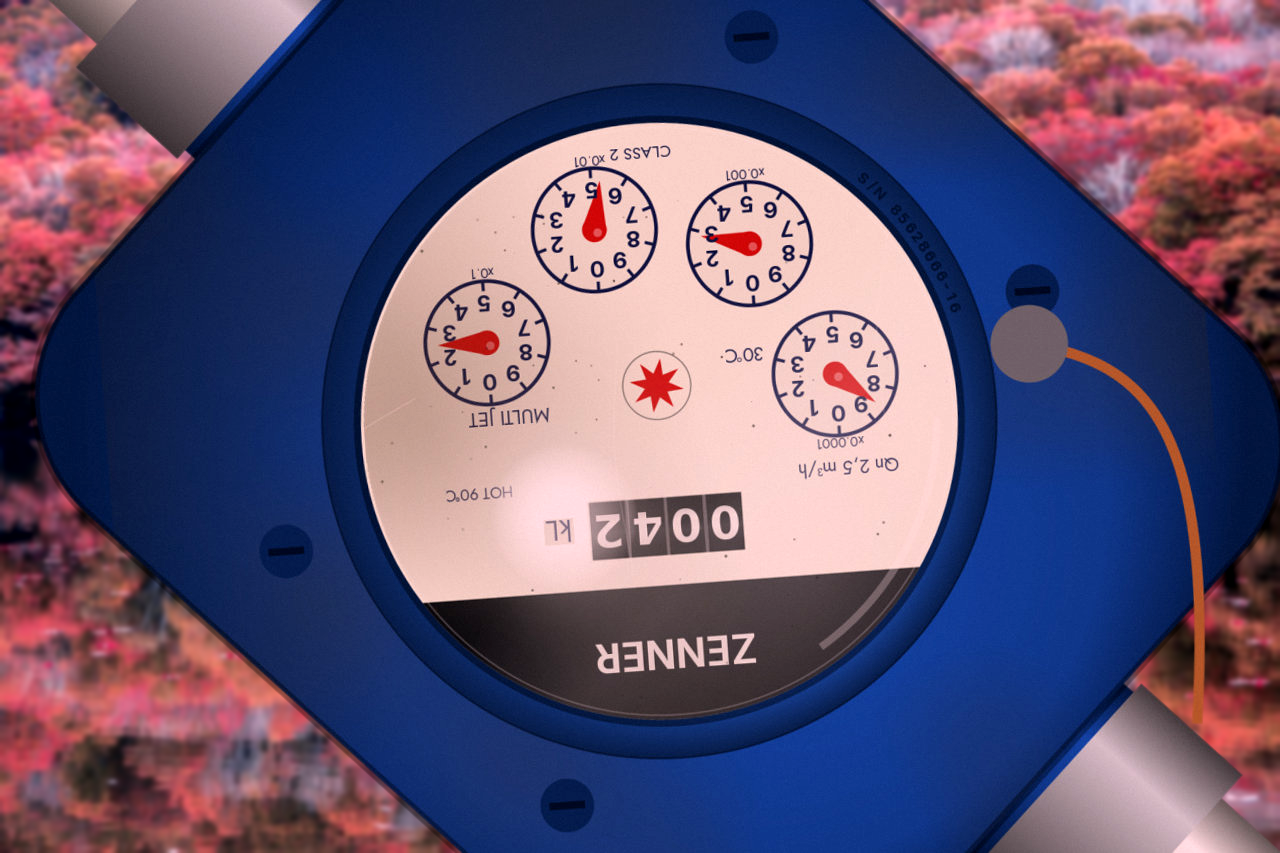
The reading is **42.2528** kL
